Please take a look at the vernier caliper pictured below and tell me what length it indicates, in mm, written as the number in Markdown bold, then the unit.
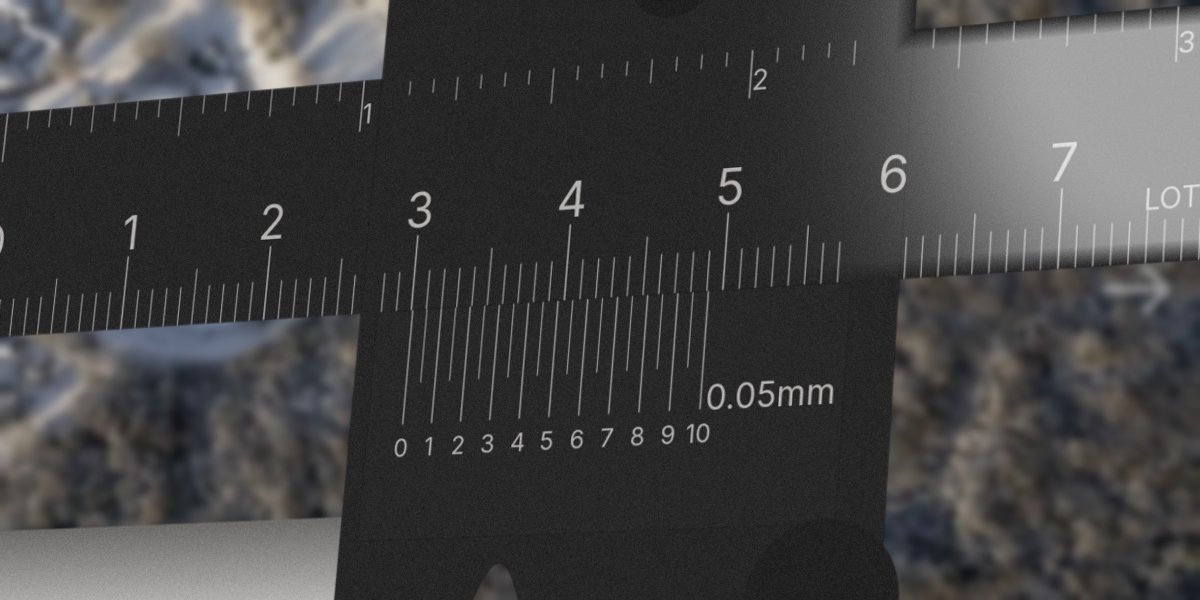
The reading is **30.1** mm
